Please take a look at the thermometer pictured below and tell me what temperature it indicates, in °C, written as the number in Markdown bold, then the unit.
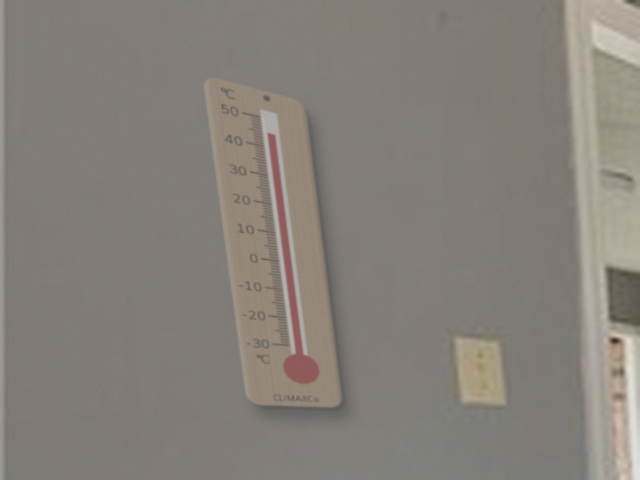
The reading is **45** °C
